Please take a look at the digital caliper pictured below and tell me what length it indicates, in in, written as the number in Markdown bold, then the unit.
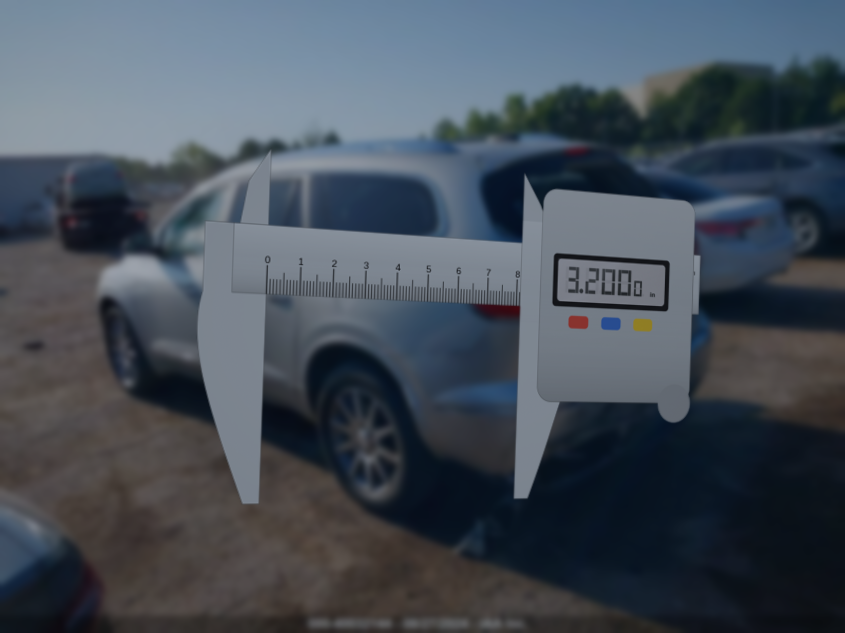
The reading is **3.2000** in
